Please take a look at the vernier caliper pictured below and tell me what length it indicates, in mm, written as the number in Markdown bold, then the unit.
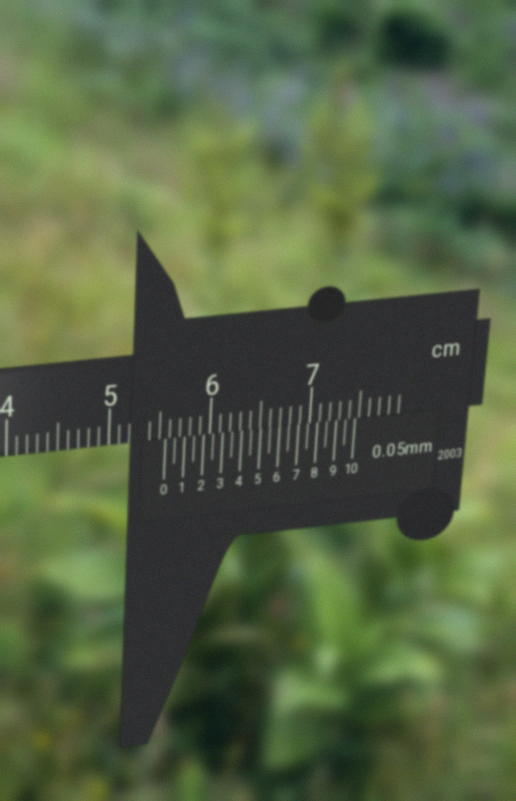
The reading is **55.6** mm
